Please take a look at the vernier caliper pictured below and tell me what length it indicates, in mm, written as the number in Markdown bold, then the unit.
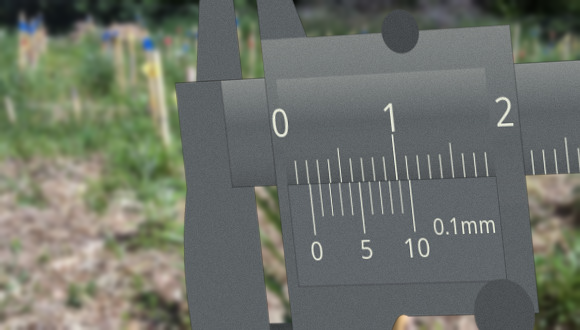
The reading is **2.1** mm
